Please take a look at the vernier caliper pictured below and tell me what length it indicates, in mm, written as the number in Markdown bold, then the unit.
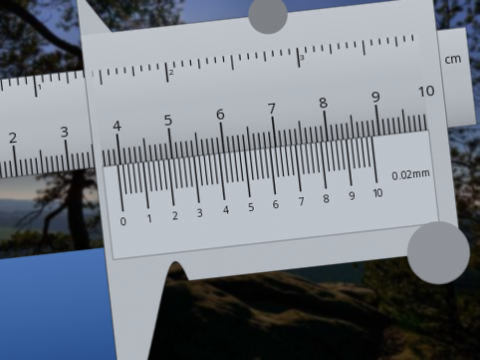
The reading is **39.5** mm
